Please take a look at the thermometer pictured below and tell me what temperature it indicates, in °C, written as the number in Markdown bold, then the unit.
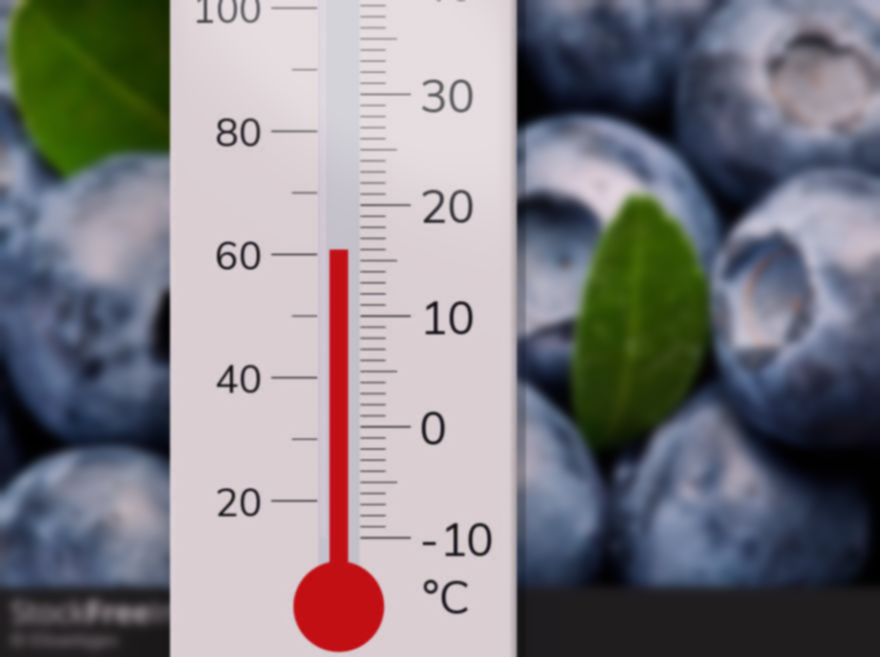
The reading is **16** °C
